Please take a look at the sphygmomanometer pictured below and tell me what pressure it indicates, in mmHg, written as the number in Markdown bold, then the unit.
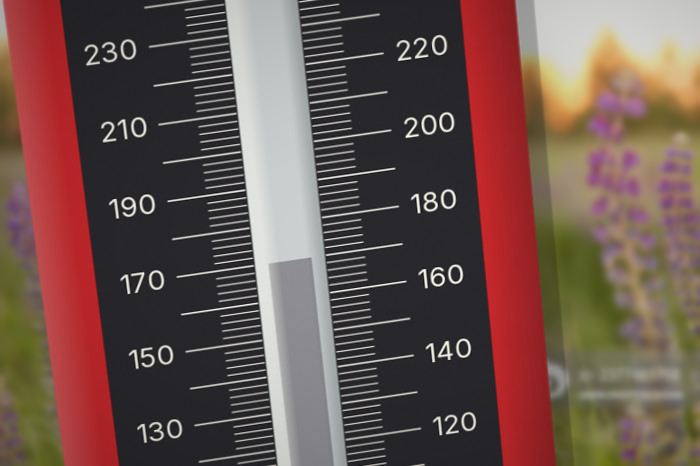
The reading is **170** mmHg
